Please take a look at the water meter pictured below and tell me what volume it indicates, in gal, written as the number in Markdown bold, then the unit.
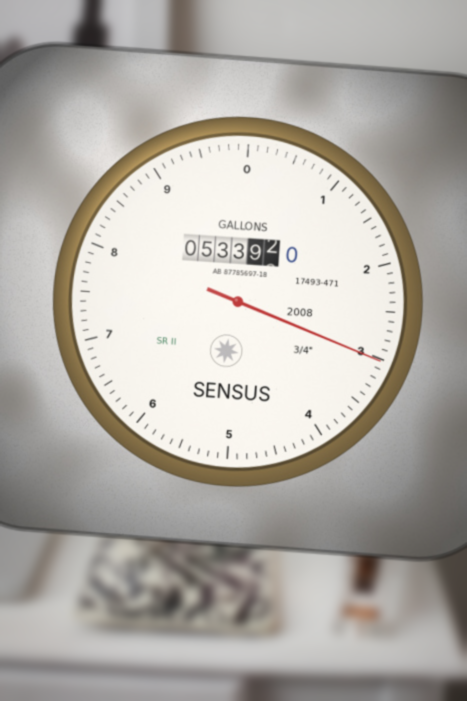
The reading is **533923.0** gal
